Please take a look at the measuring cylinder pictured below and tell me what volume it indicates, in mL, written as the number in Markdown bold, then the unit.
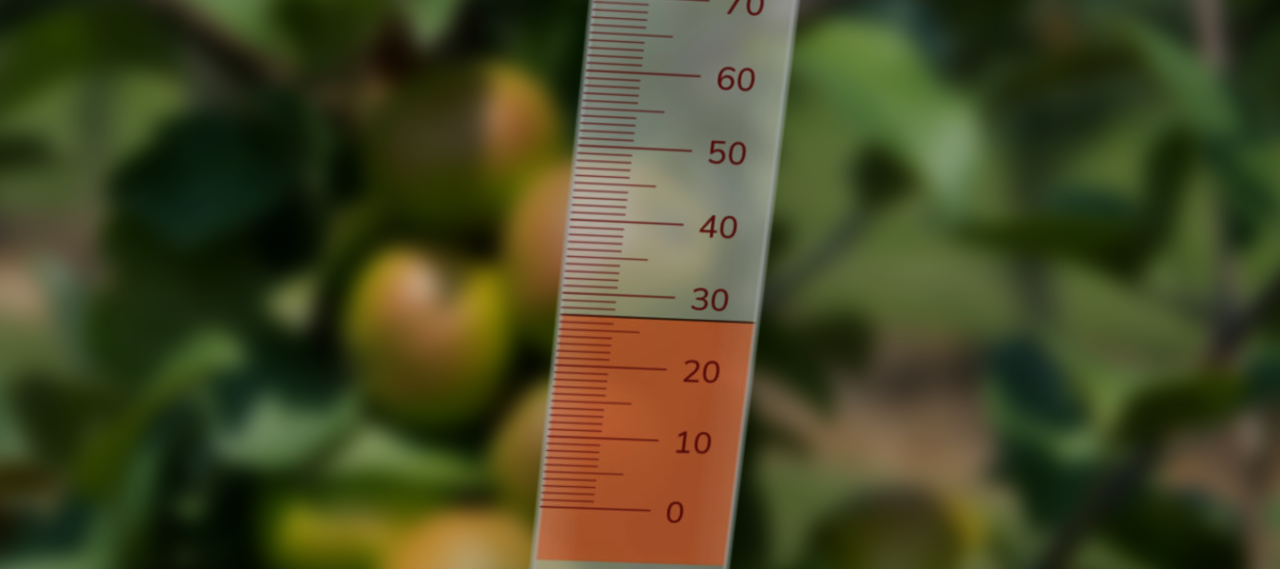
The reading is **27** mL
